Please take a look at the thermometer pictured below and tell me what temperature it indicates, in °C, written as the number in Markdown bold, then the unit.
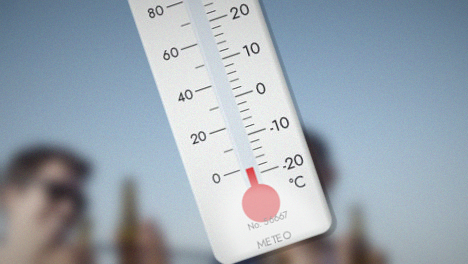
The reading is **-18** °C
